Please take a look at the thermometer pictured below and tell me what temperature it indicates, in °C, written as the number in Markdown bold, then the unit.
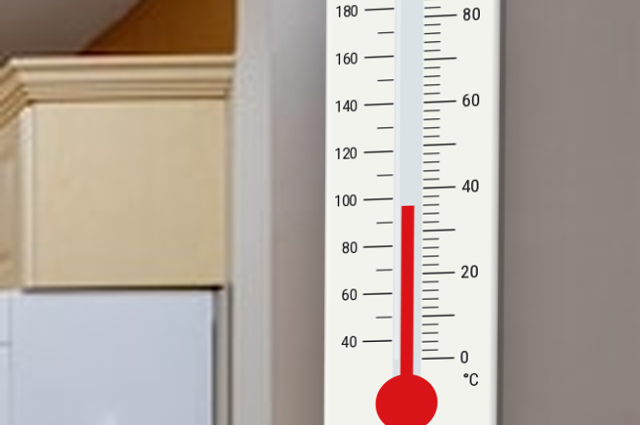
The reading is **36** °C
